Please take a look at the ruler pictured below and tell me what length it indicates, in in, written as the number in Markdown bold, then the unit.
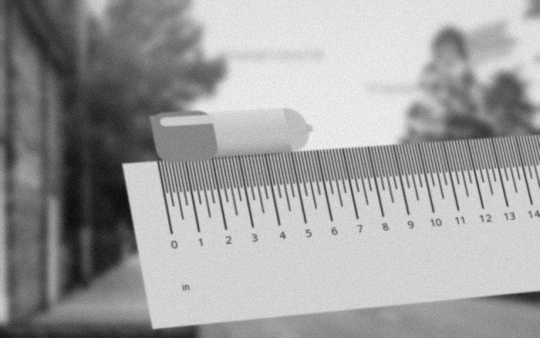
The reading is **6** in
